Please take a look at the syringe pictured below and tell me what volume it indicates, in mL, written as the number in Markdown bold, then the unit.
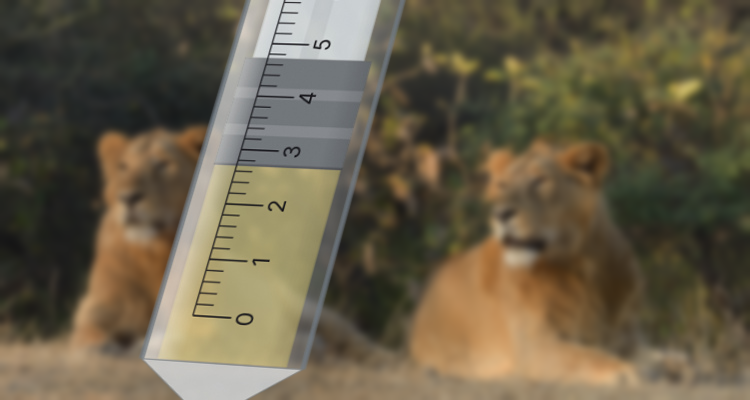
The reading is **2.7** mL
